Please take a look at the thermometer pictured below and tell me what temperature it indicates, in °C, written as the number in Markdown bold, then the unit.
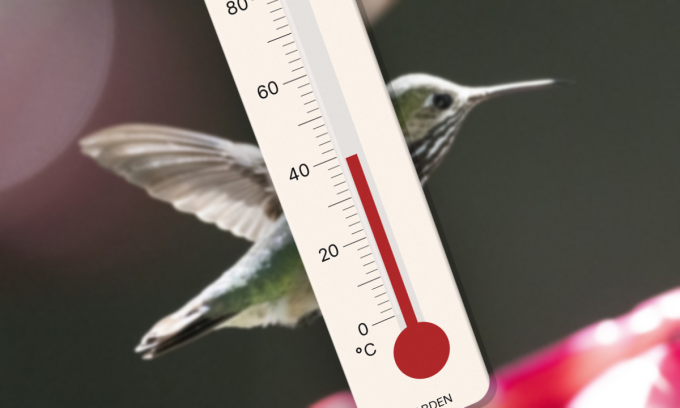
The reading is **39** °C
